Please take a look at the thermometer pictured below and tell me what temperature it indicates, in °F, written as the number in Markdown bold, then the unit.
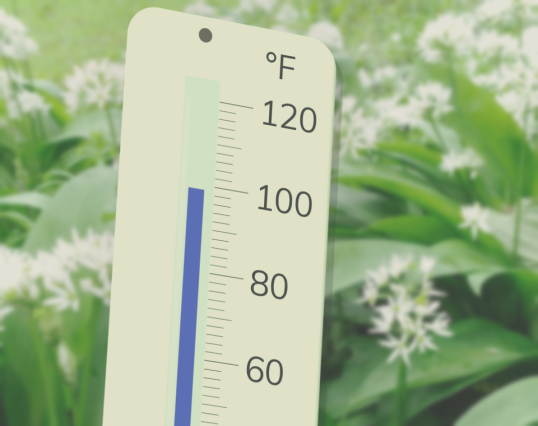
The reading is **99** °F
